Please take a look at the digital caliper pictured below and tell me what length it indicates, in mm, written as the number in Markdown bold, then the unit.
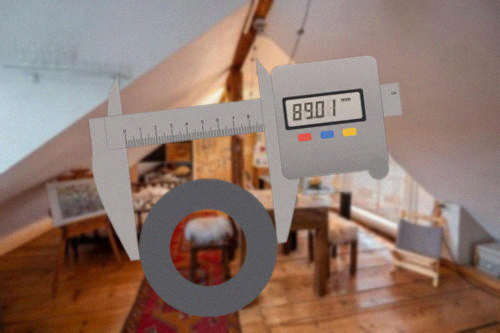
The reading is **89.01** mm
